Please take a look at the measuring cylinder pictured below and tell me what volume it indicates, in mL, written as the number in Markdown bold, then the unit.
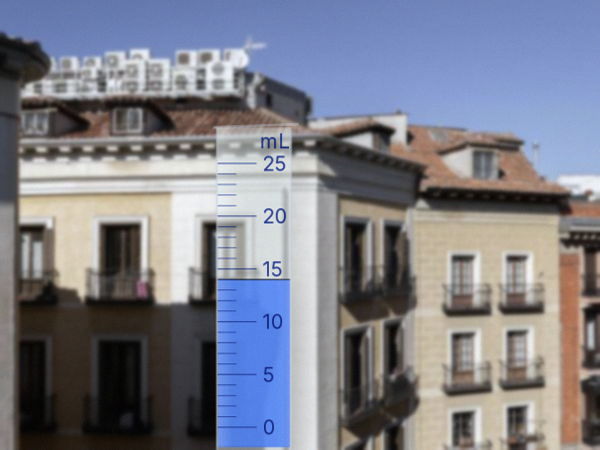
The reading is **14** mL
